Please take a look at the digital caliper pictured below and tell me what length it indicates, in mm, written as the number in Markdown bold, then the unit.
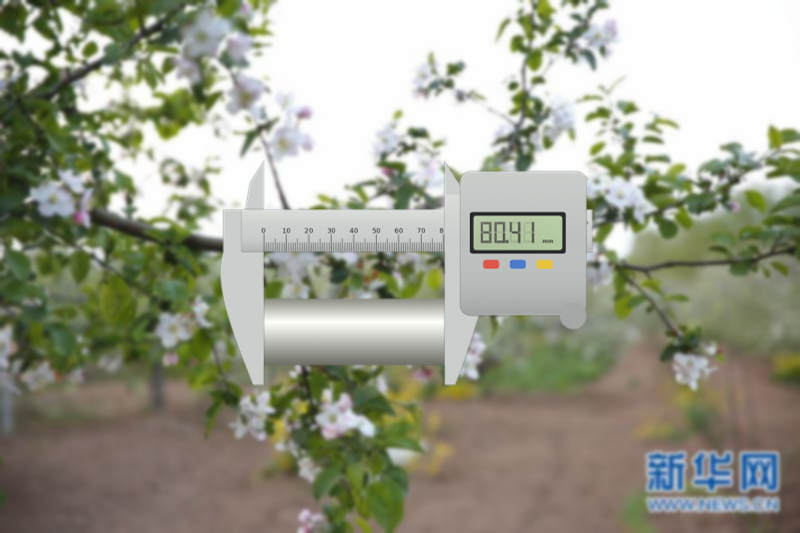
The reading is **80.41** mm
